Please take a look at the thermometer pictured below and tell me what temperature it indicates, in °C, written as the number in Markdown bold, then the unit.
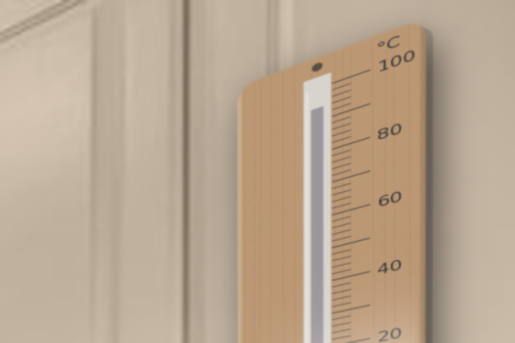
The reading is **94** °C
